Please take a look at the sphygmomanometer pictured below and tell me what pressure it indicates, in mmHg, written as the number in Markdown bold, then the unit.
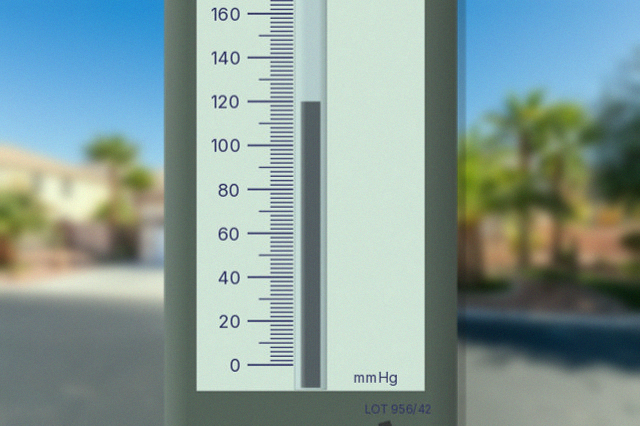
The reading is **120** mmHg
